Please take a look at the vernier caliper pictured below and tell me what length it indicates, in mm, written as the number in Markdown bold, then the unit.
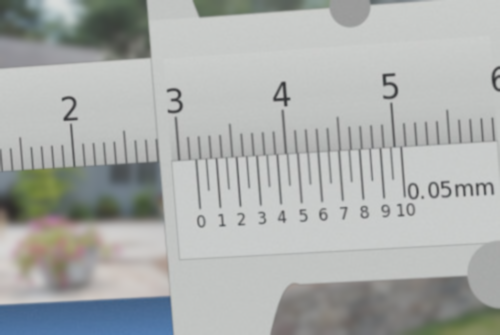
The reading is **31.6** mm
